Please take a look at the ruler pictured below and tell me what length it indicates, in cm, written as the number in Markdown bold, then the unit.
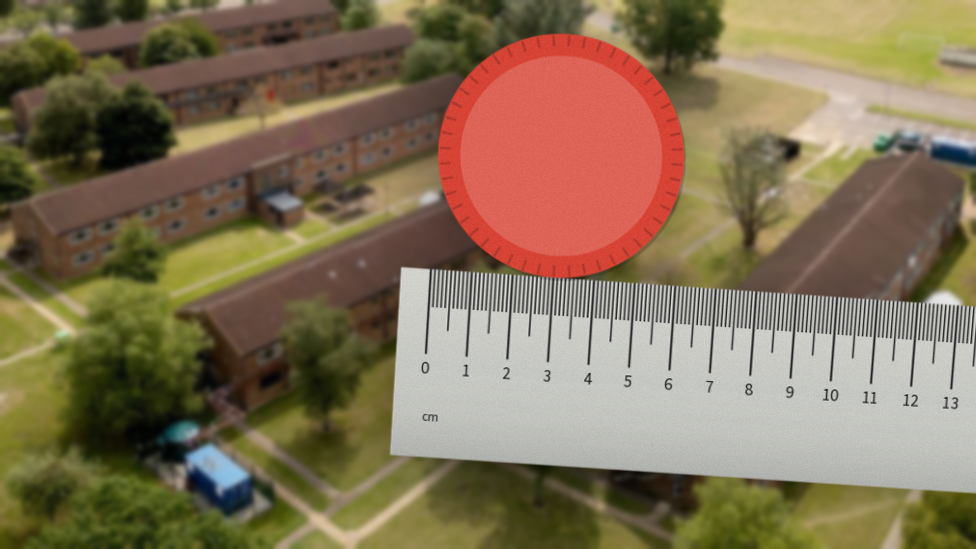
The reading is **6** cm
